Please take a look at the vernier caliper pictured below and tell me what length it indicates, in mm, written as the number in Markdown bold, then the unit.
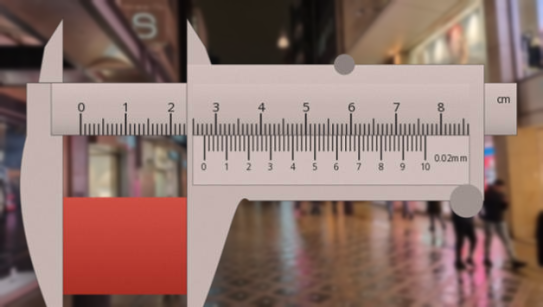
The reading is **27.5** mm
